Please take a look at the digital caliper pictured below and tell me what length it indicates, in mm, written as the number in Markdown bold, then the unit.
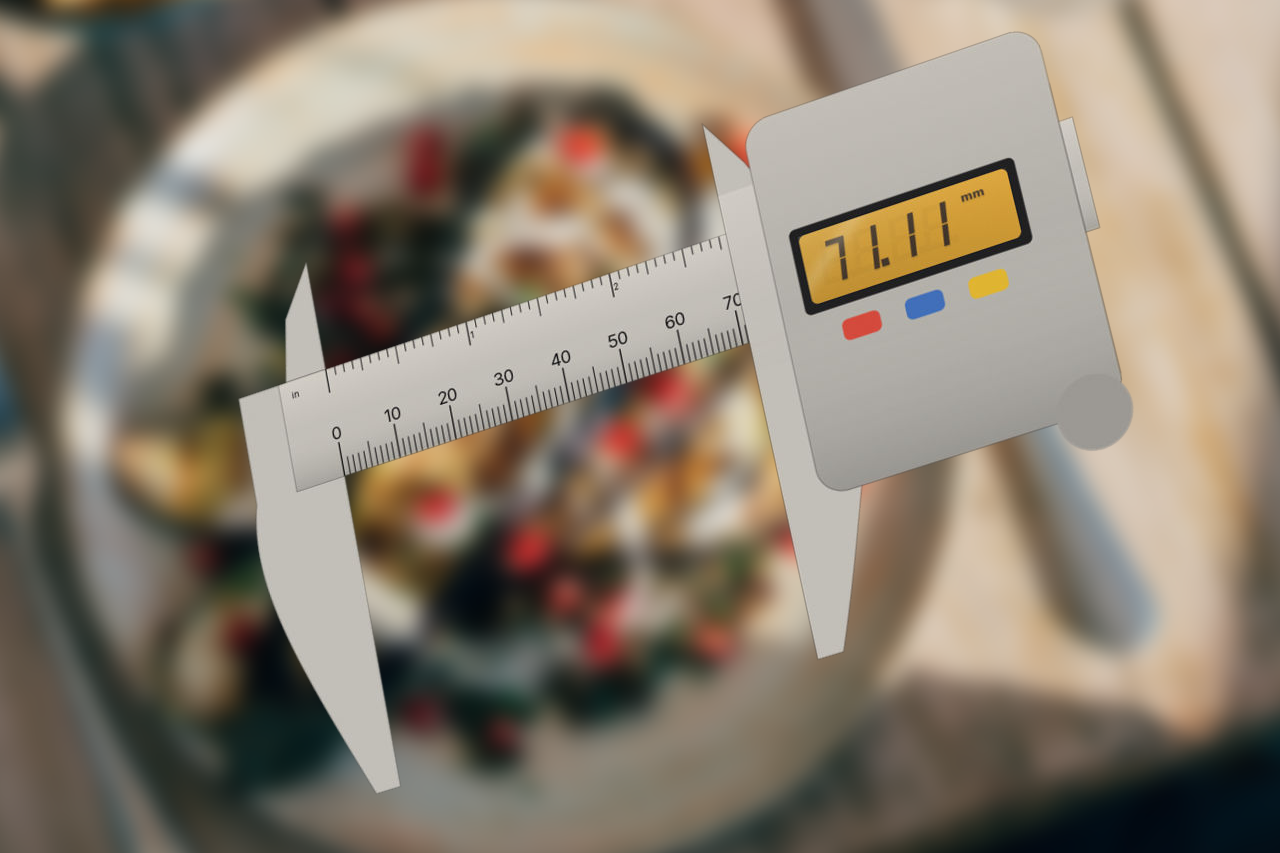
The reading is **71.11** mm
